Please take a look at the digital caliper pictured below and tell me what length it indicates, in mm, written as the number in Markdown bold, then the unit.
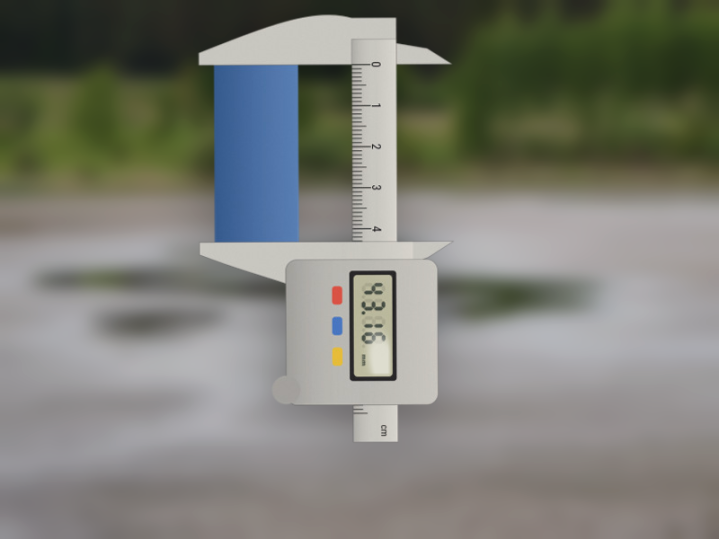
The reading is **43.16** mm
